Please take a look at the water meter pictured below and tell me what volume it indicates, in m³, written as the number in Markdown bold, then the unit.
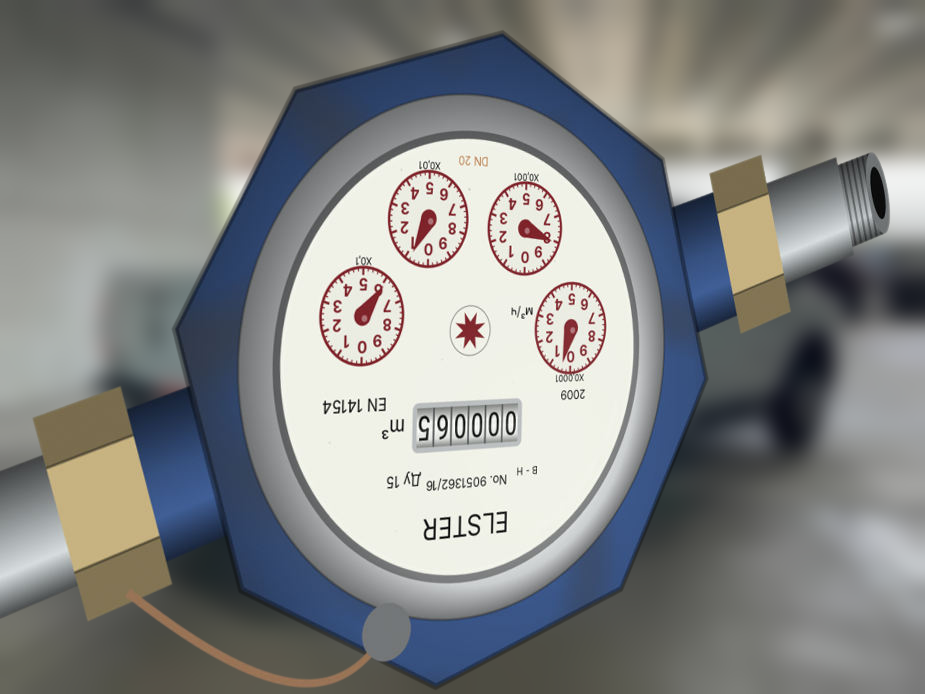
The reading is **65.6080** m³
